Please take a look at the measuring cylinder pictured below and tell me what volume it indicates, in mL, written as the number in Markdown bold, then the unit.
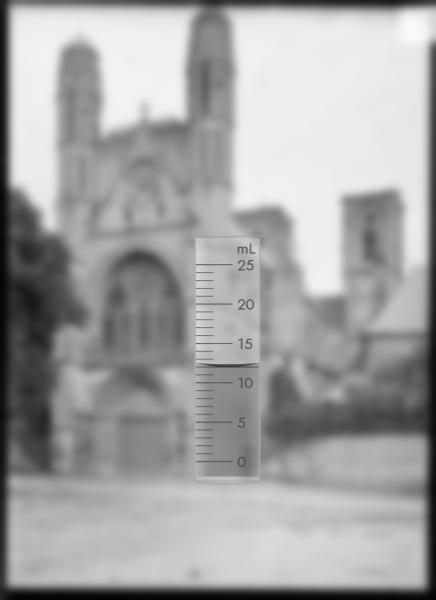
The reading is **12** mL
